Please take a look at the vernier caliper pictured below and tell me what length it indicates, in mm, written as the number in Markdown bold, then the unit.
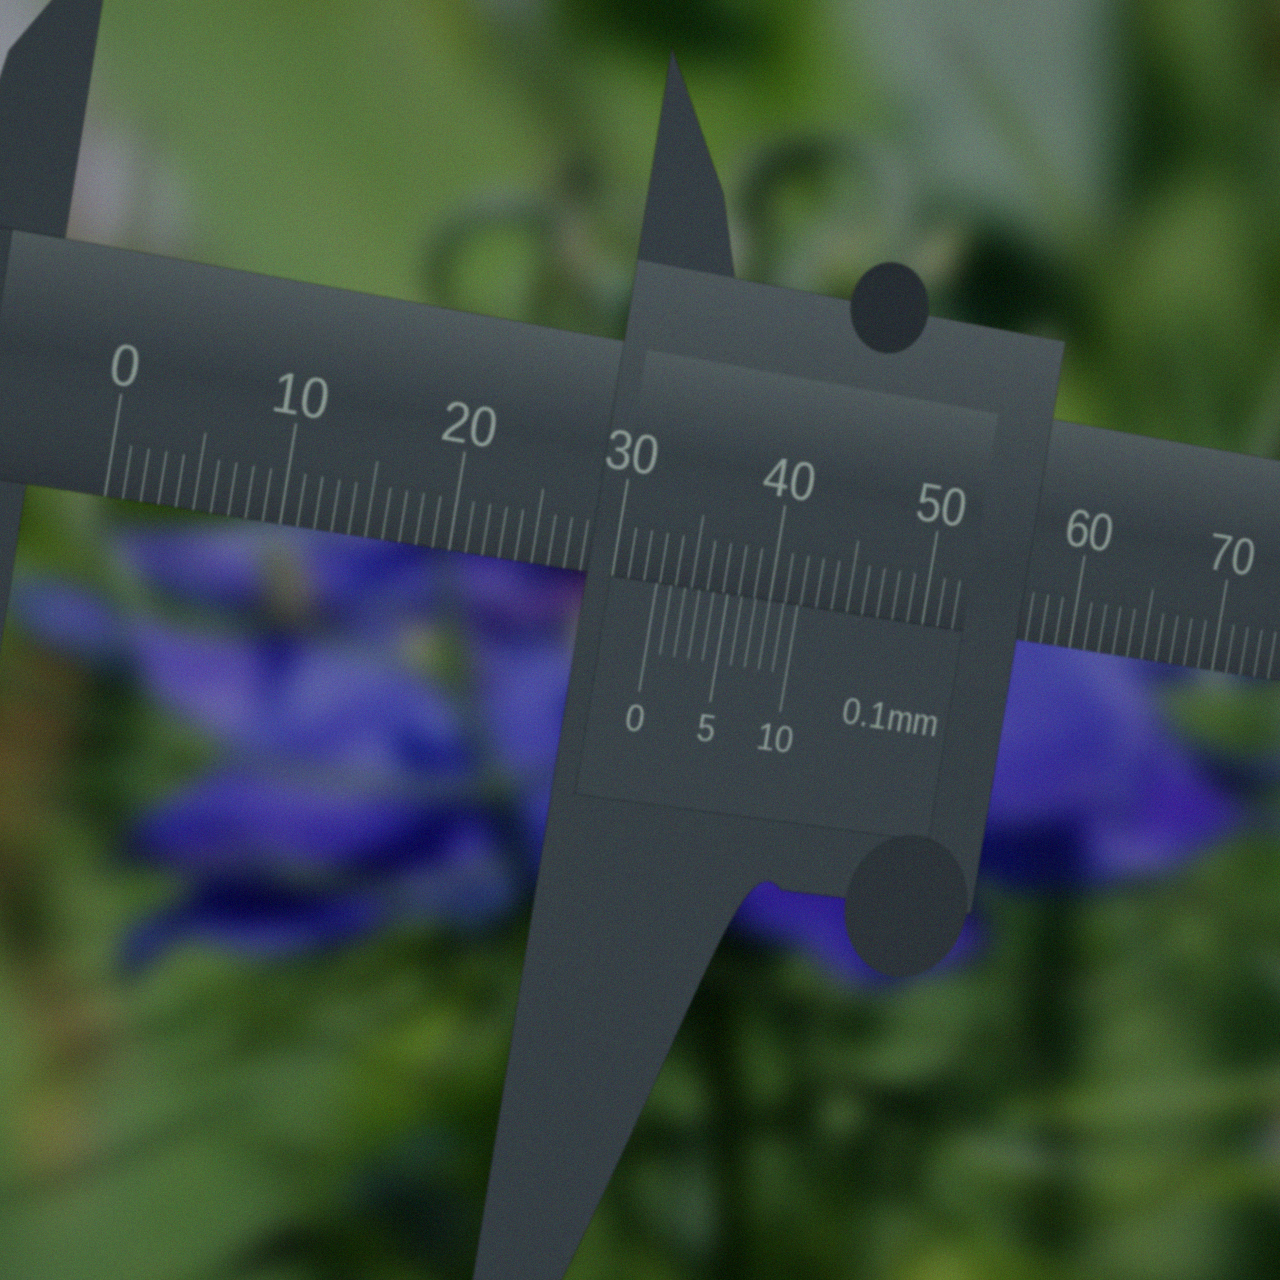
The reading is **32.8** mm
